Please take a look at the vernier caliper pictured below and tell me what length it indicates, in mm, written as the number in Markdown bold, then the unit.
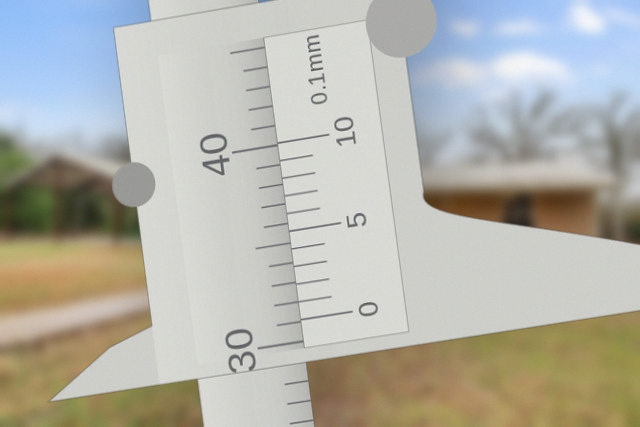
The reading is **31.1** mm
